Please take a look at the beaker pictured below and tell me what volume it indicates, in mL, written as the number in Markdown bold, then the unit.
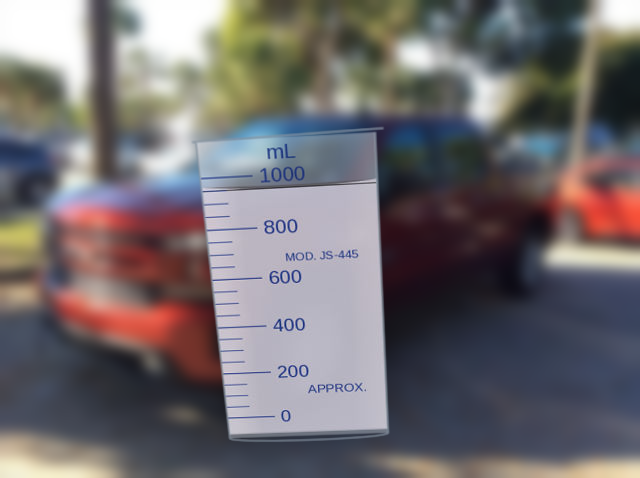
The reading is **950** mL
